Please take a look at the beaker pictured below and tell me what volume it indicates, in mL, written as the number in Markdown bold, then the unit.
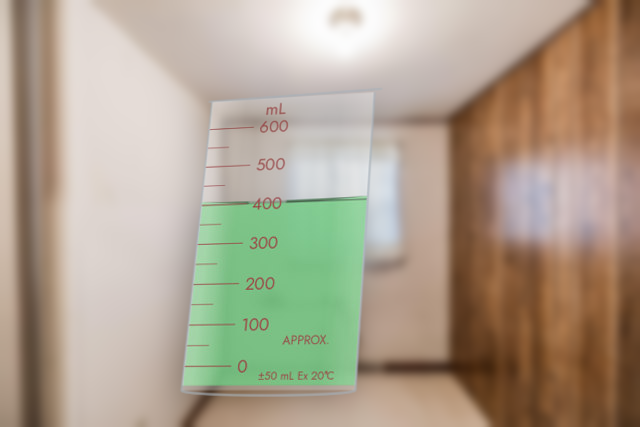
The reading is **400** mL
